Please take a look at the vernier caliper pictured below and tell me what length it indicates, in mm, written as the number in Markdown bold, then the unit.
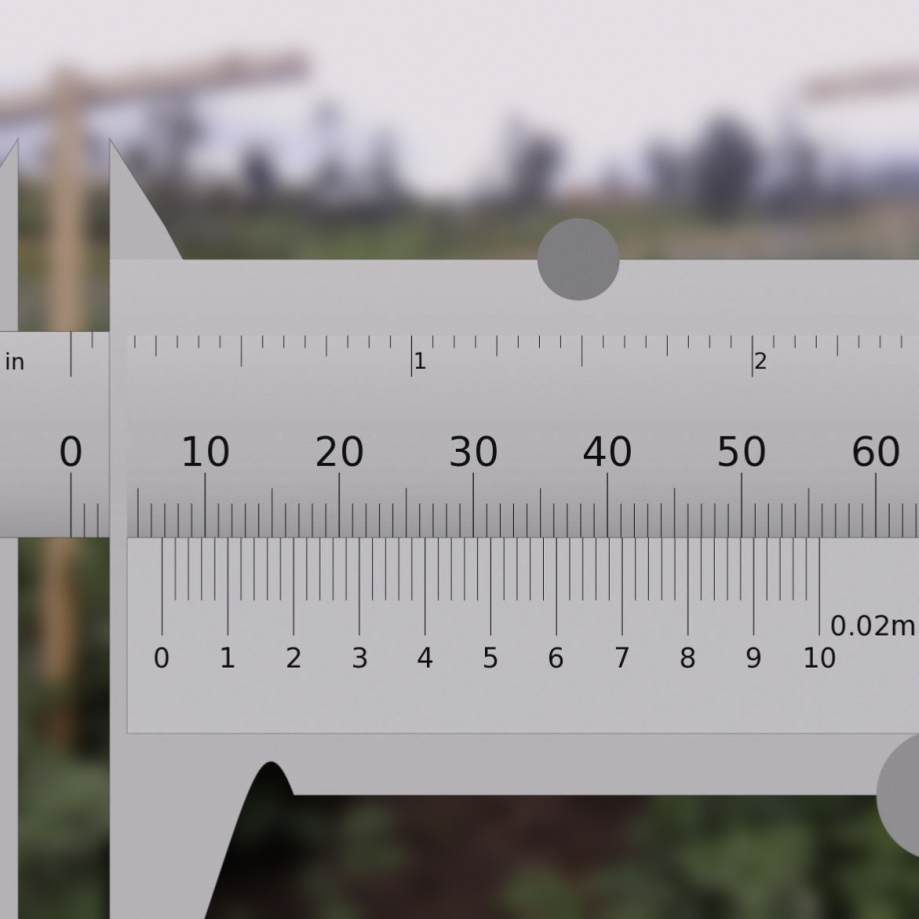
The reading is **6.8** mm
